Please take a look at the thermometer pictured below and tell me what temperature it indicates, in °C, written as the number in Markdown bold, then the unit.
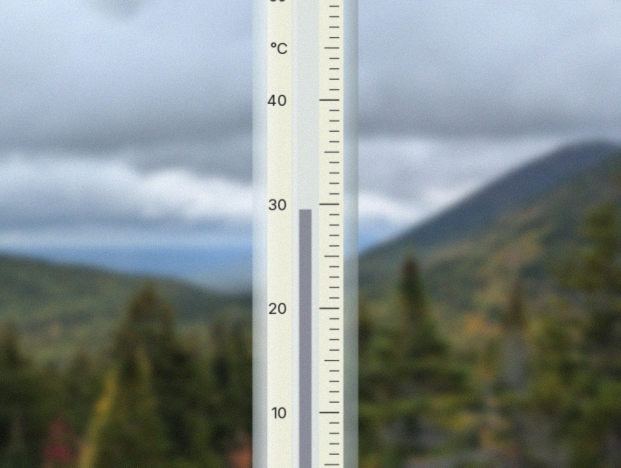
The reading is **29.5** °C
